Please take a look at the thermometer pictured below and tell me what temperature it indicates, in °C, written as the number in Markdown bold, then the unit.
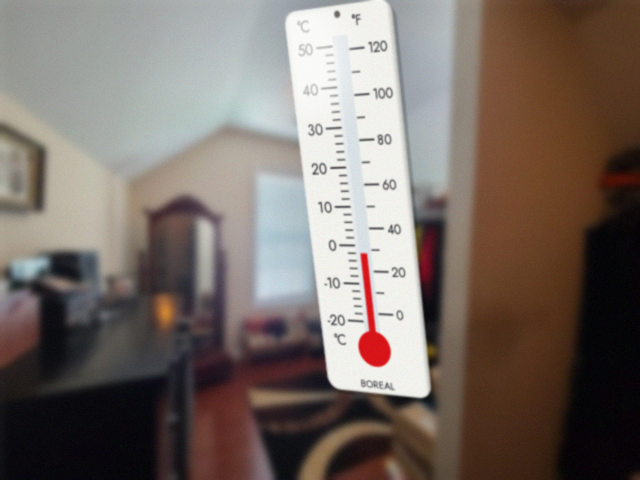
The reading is **-2** °C
